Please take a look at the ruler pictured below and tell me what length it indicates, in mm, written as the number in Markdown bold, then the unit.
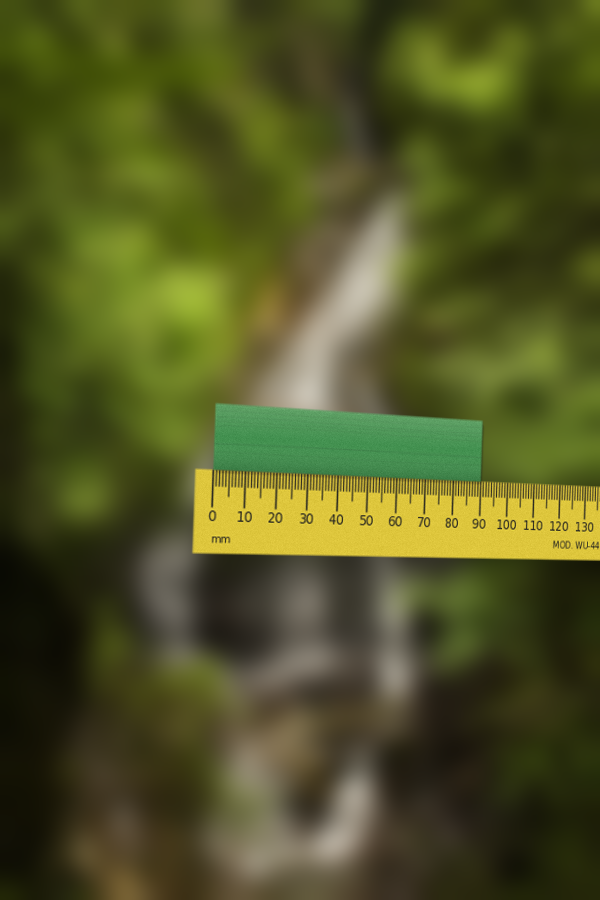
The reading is **90** mm
